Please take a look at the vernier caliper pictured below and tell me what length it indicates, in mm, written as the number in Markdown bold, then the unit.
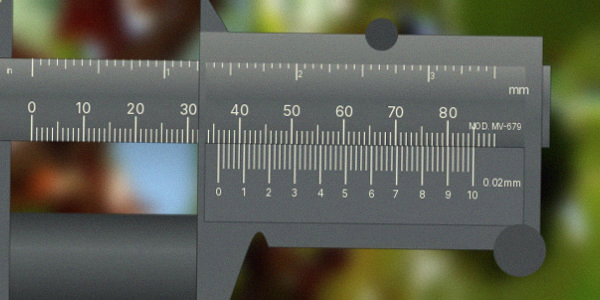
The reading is **36.0** mm
